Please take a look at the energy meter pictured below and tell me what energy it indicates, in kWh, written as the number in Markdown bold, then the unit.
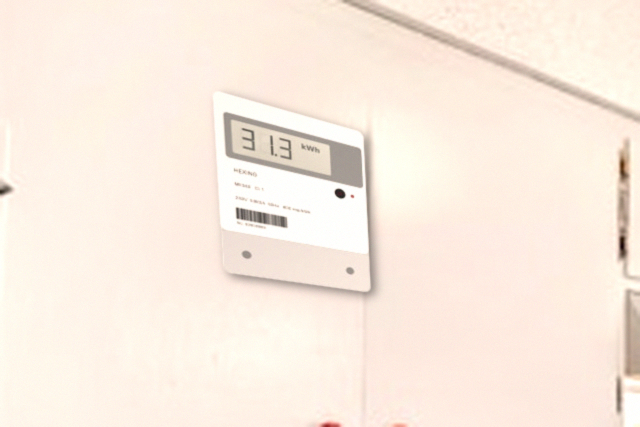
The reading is **31.3** kWh
